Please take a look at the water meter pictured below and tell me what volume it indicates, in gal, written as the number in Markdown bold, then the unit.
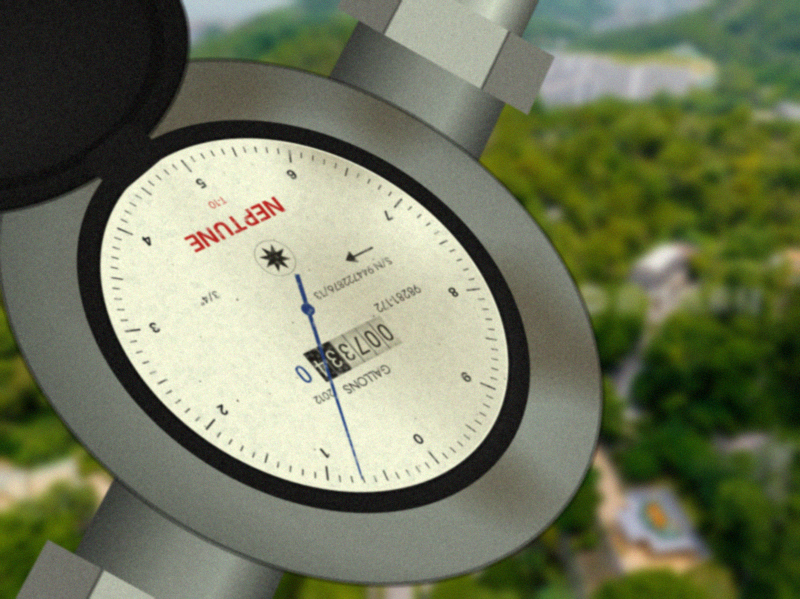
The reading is **73340.7** gal
